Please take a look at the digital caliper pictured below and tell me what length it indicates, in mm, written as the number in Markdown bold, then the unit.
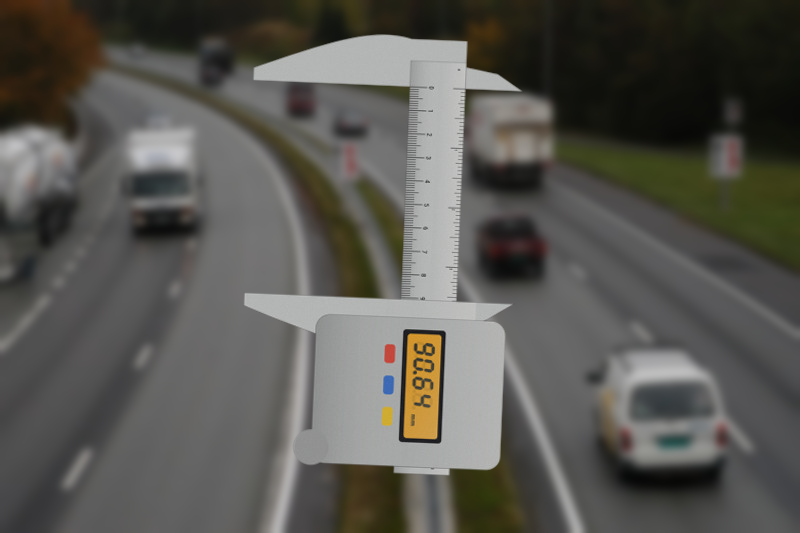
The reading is **90.64** mm
